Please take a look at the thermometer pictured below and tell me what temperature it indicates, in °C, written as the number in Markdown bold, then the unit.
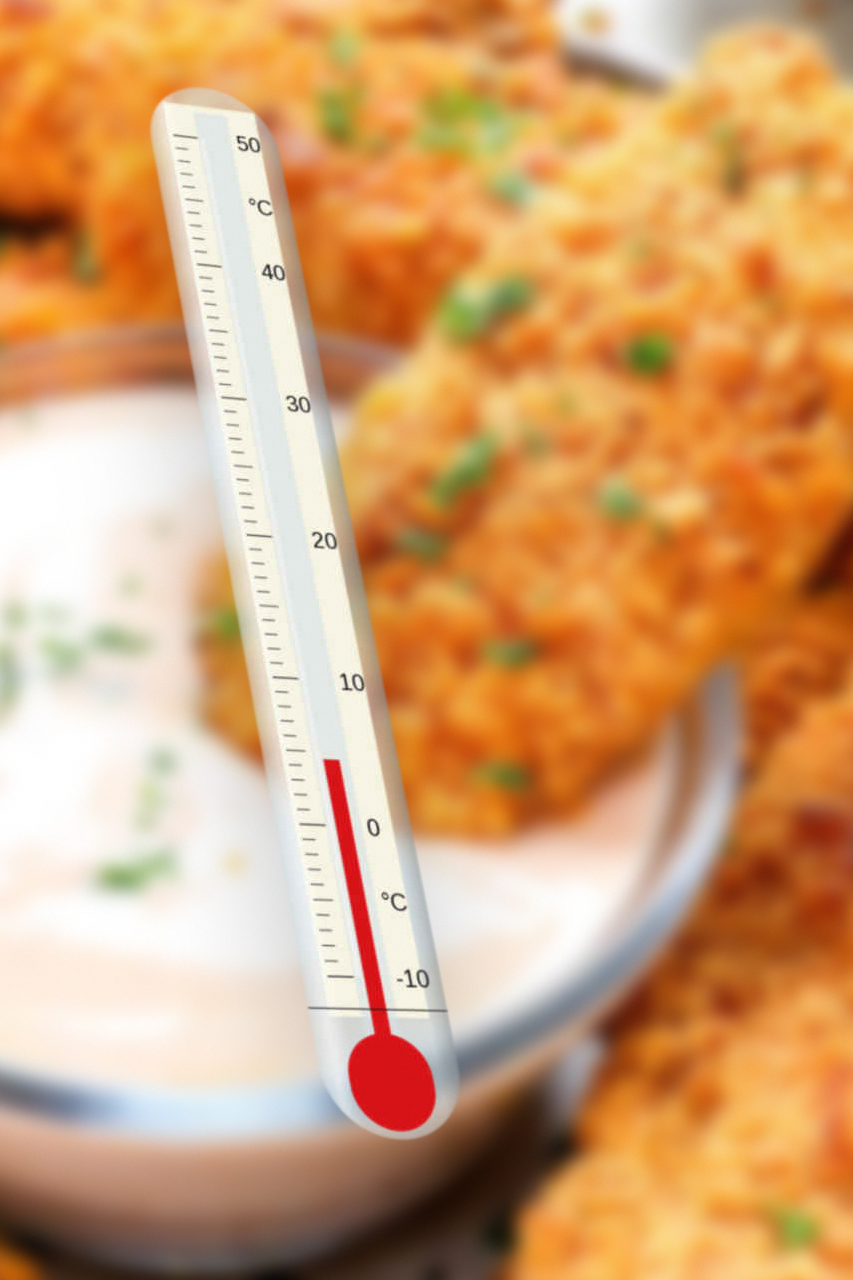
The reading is **4.5** °C
